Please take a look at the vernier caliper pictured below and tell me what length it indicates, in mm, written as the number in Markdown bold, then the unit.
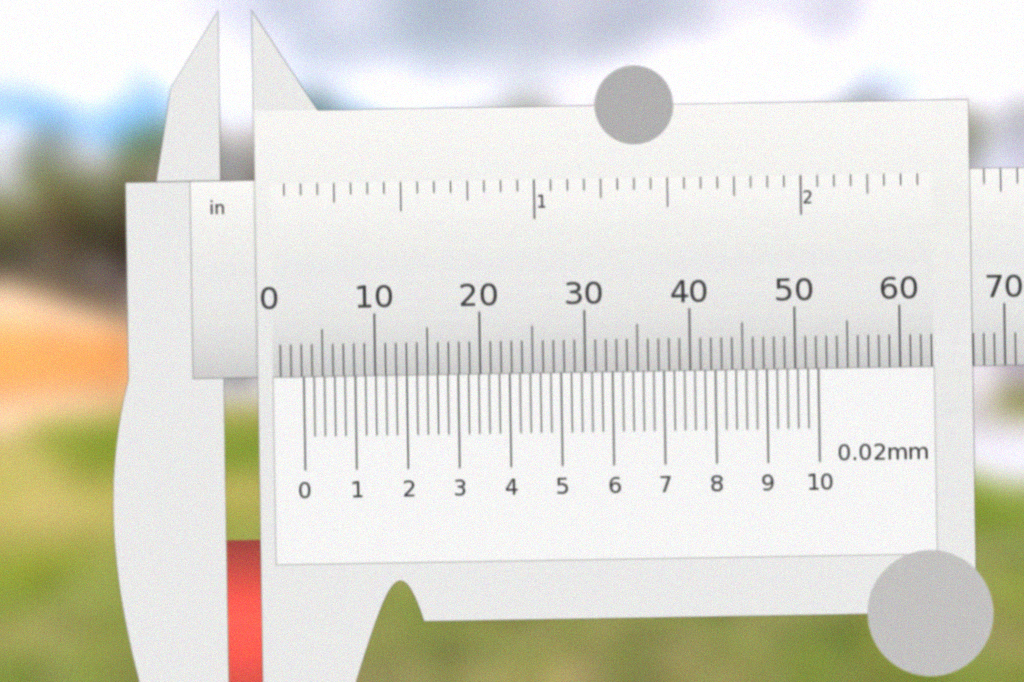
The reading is **3.2** mm
